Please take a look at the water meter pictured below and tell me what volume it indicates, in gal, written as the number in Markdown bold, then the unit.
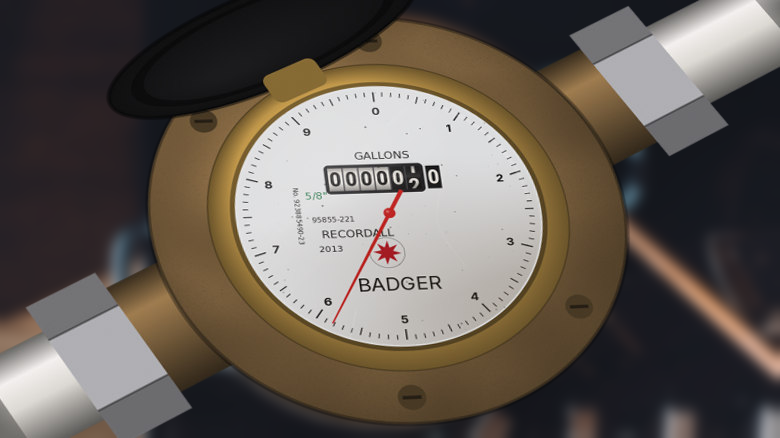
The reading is **15.8** gal
